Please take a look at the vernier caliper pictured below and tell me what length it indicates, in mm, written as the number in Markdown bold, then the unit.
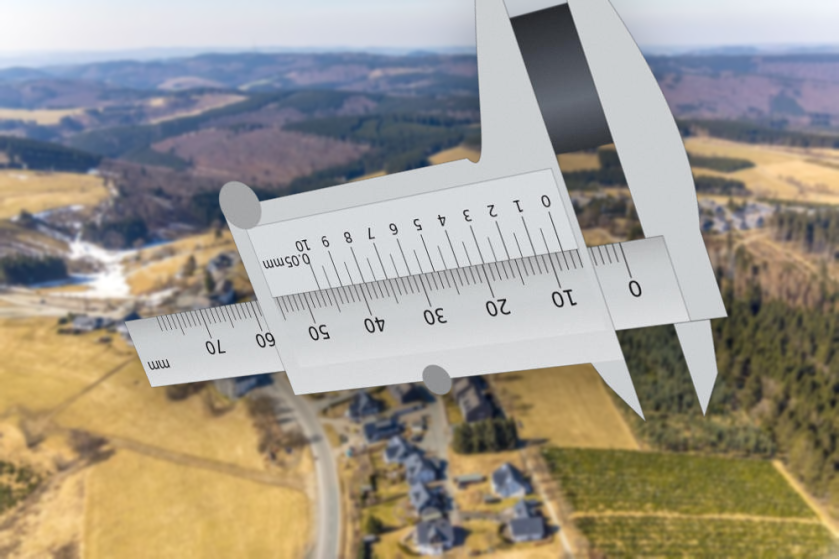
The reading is **8.0** mm
